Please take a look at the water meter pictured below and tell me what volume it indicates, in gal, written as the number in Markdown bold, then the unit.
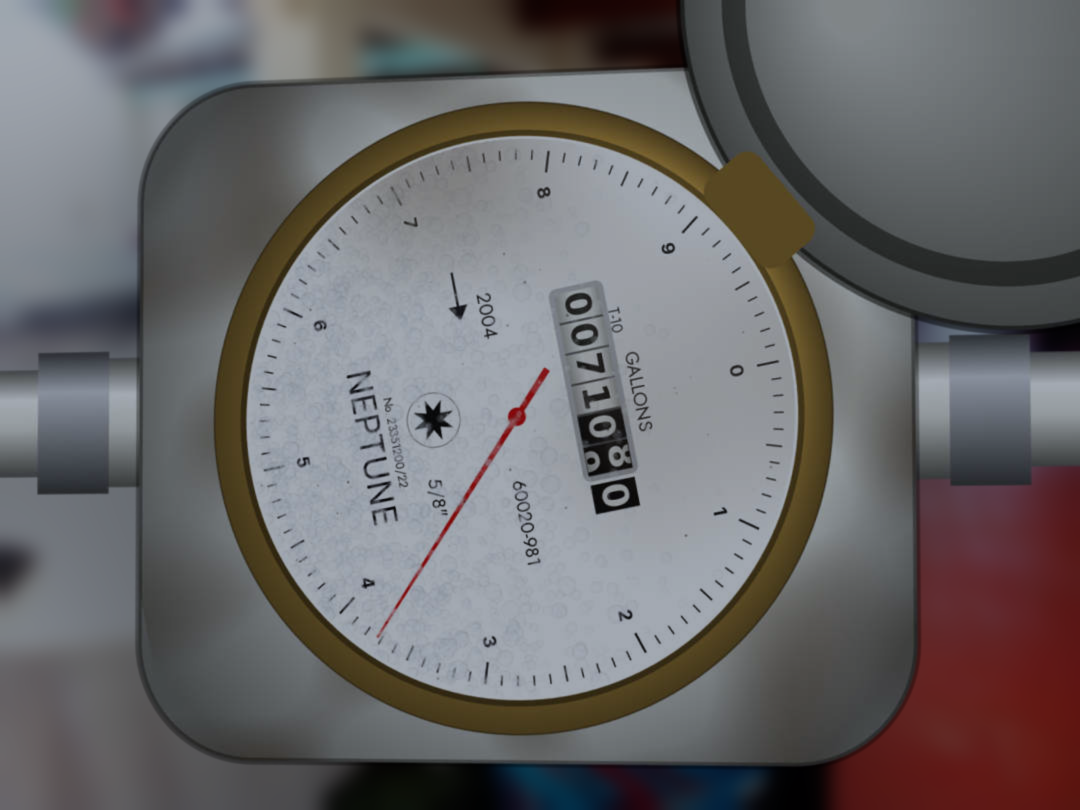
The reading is **71083.7** gal
